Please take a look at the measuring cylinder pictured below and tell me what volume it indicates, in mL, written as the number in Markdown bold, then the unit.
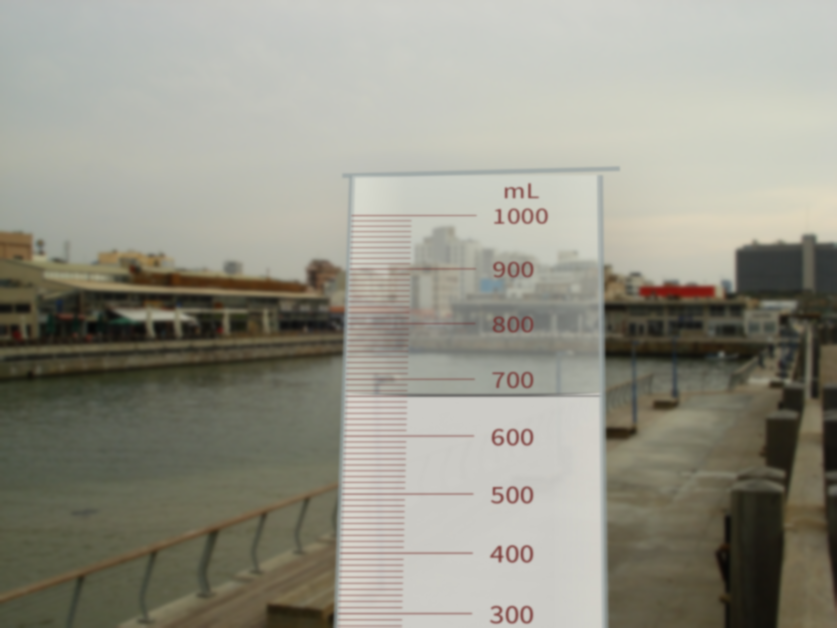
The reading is **670** mL
